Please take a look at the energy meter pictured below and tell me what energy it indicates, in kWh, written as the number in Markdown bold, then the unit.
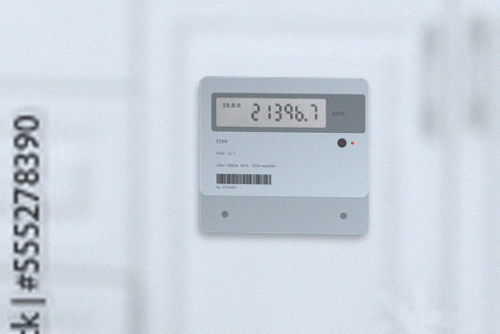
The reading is **21396.7** kWh
